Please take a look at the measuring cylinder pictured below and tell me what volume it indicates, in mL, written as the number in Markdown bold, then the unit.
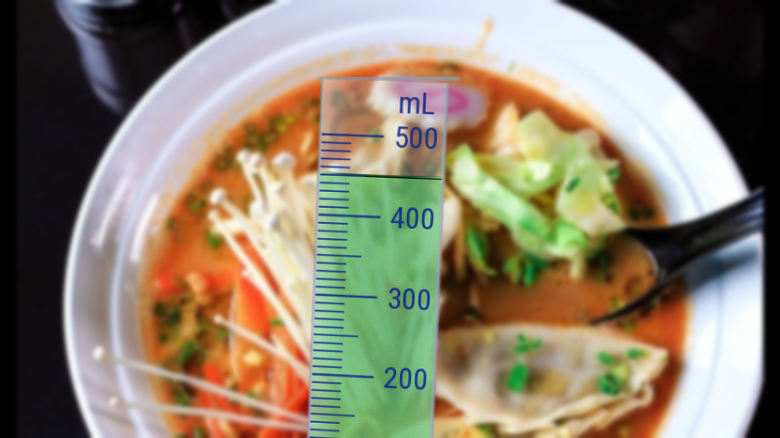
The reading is **450** mL
